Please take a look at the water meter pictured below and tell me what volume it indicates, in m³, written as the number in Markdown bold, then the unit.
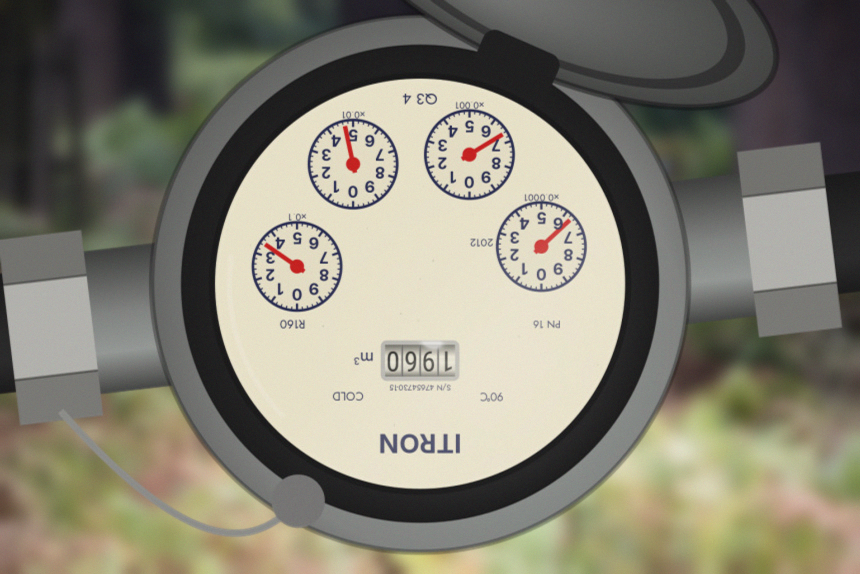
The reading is **1960.3466** m³
